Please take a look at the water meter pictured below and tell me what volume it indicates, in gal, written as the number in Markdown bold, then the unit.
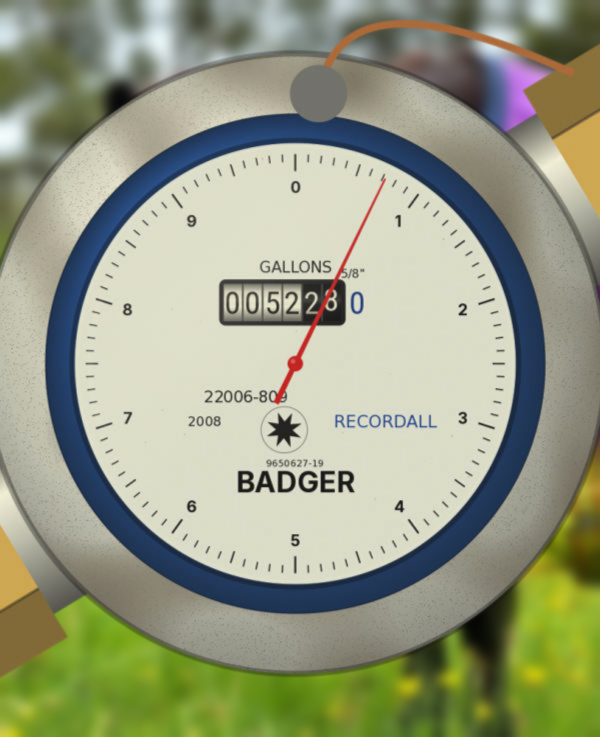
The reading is **52280.7** gal
